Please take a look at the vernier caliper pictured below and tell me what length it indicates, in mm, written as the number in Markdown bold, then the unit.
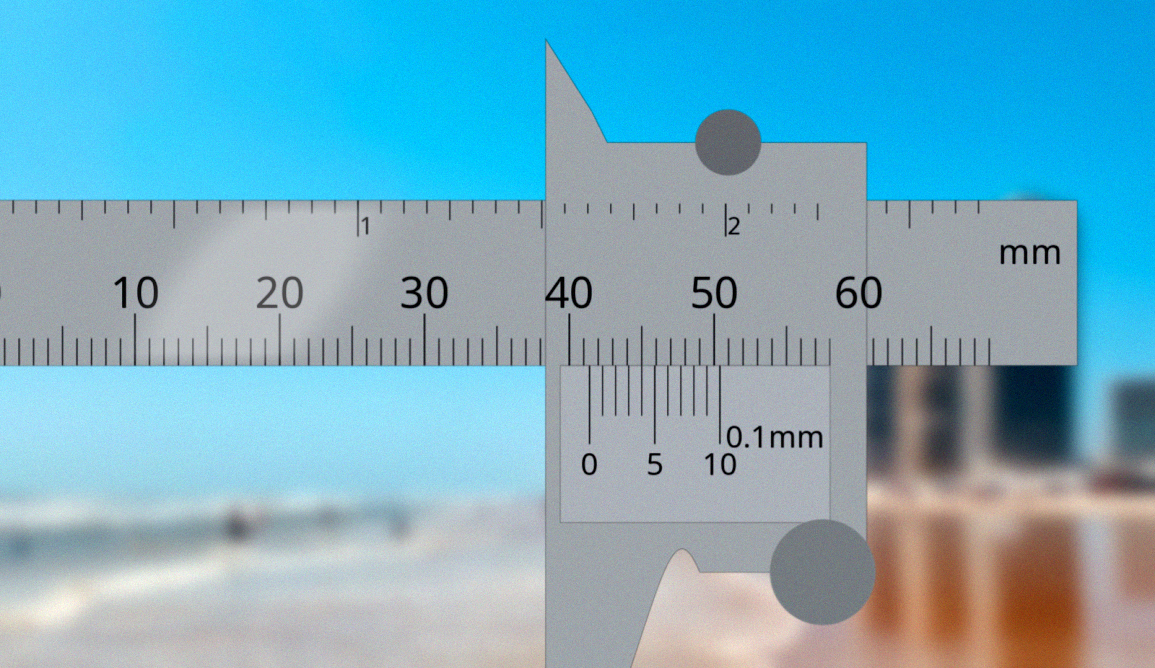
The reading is **41.4** mm
